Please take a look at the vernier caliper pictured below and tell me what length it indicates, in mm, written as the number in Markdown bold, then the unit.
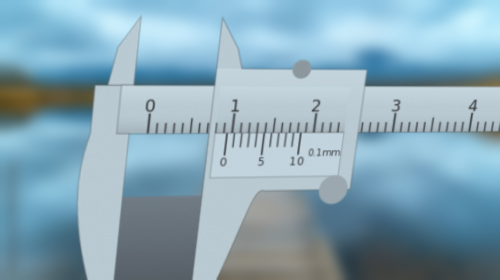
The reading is **9.4** mm
